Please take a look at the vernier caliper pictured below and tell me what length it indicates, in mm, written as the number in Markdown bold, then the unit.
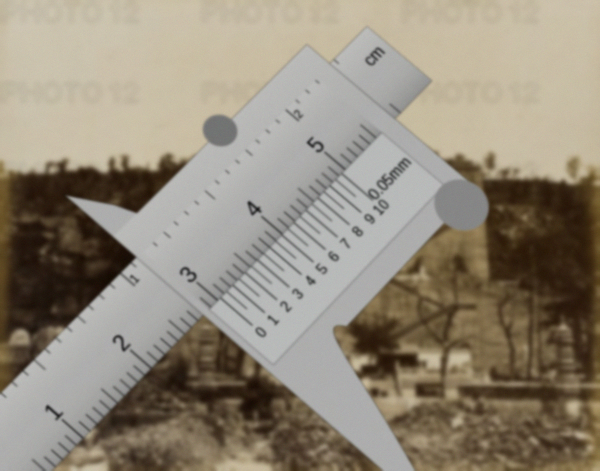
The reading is **30.4** mm
